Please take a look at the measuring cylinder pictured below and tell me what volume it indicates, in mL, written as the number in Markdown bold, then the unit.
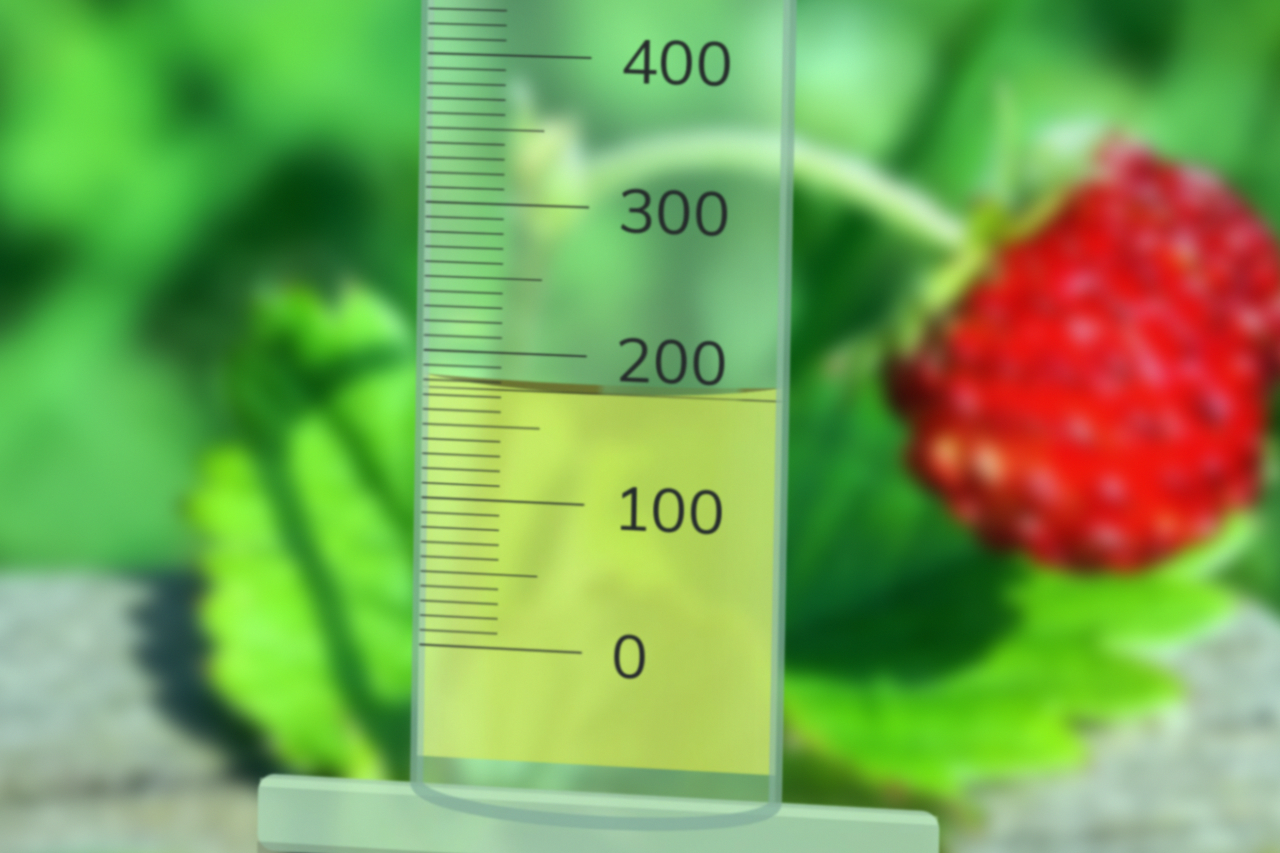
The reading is **175** mL
